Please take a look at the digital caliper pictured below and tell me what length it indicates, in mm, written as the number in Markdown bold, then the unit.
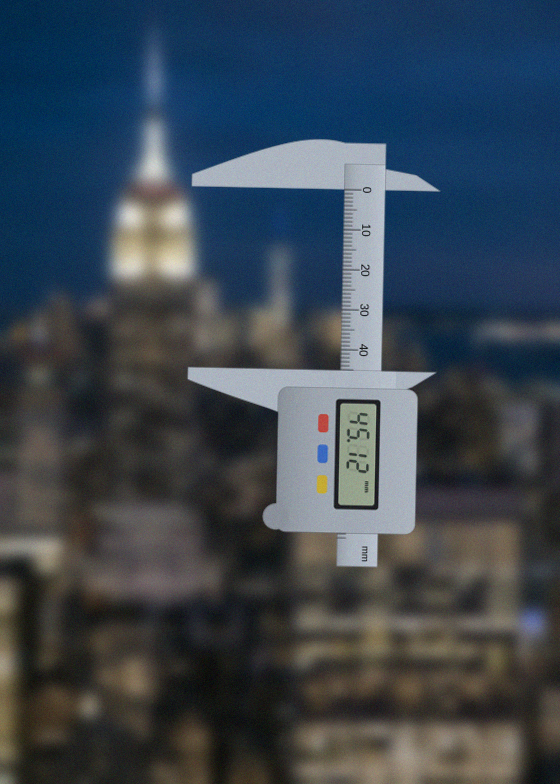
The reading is **45.12** mm
